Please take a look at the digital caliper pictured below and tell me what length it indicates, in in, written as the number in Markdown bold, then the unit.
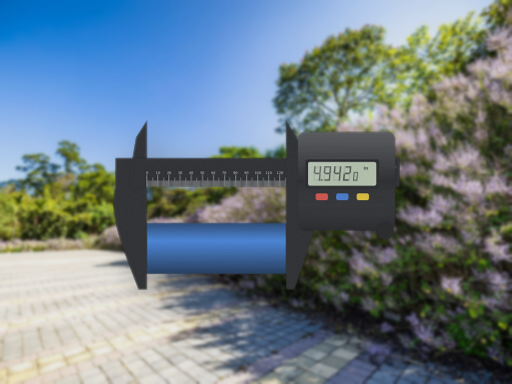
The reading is **4.9420** in
